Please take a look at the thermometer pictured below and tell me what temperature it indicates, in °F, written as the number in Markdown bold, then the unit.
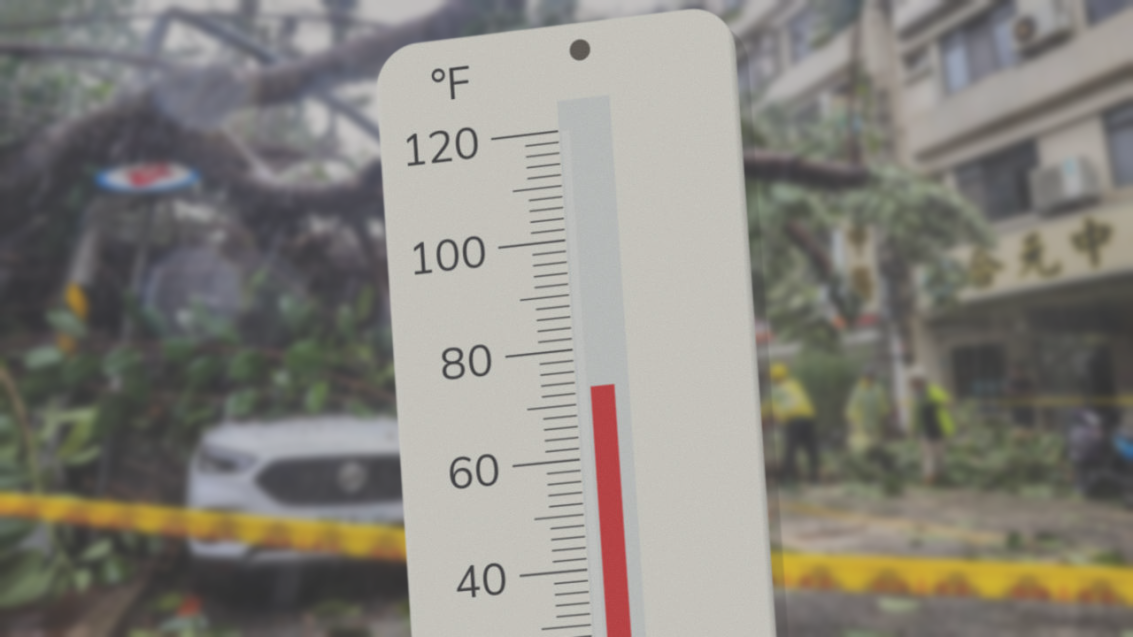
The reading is **73** °F
